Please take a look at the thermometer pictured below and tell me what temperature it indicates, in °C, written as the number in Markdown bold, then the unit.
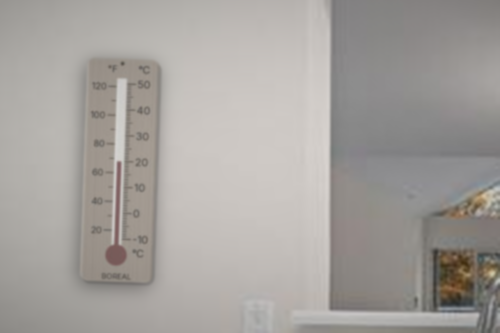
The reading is **20** °C
